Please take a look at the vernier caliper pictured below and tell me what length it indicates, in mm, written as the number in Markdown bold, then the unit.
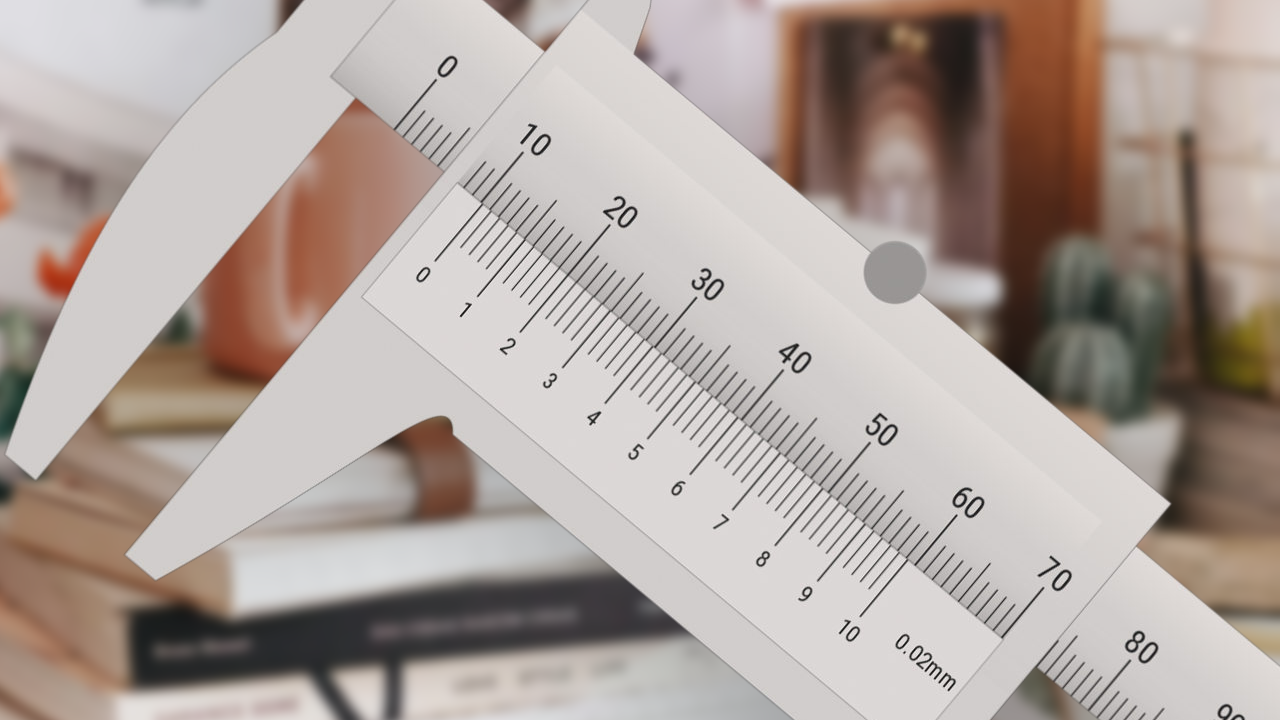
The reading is **10.2** mm
